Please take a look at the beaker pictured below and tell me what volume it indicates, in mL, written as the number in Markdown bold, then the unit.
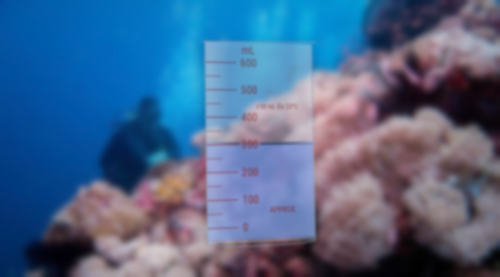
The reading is **300** mL
